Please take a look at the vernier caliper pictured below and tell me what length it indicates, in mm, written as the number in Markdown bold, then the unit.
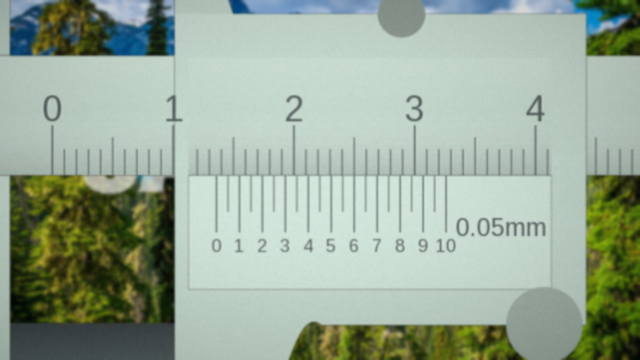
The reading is **13.6** mm
